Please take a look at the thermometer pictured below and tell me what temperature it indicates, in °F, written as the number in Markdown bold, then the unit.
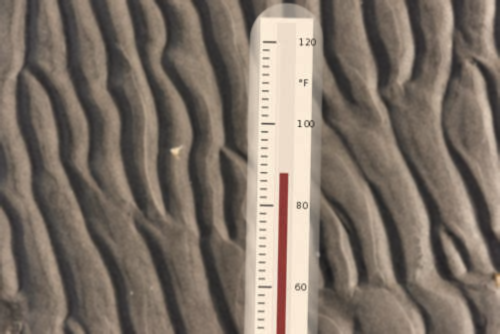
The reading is **88** °F
